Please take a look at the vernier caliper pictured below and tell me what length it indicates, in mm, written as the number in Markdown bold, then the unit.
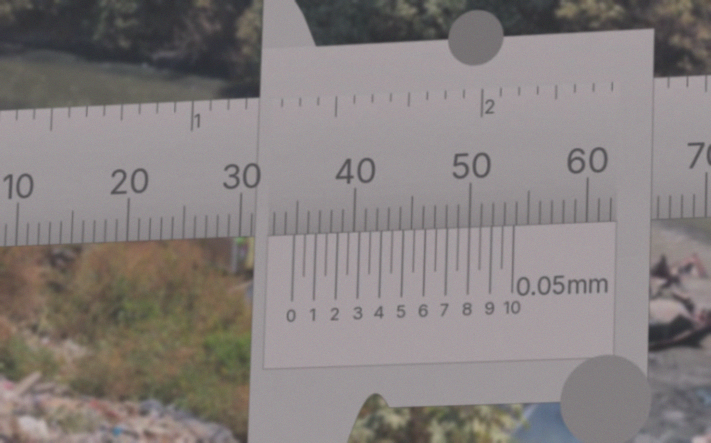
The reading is **34.8** mm
